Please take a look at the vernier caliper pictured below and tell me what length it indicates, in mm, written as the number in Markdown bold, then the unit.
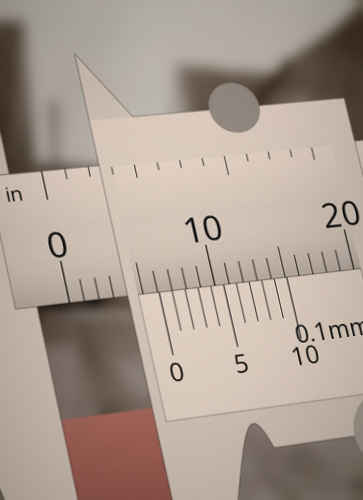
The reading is **6.1** mm
